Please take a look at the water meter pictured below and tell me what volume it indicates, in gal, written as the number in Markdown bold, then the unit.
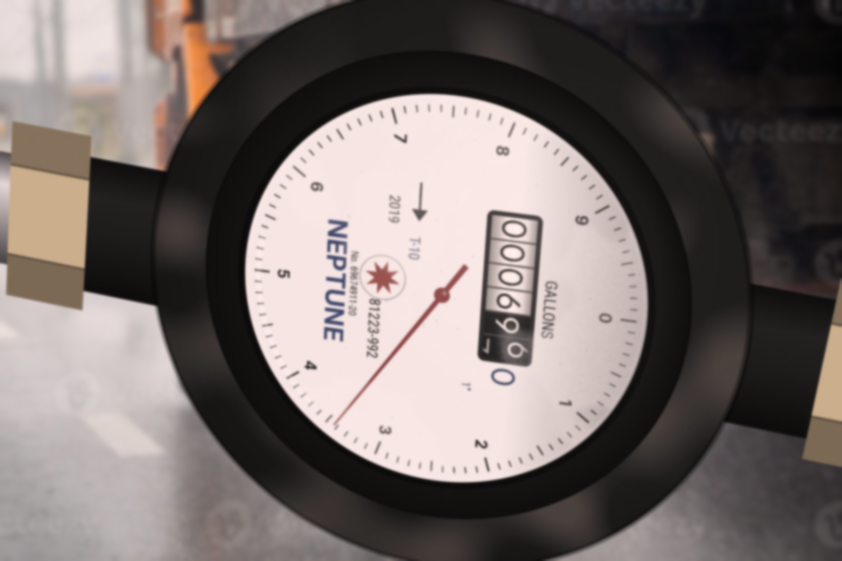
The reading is **6963.4** gal
